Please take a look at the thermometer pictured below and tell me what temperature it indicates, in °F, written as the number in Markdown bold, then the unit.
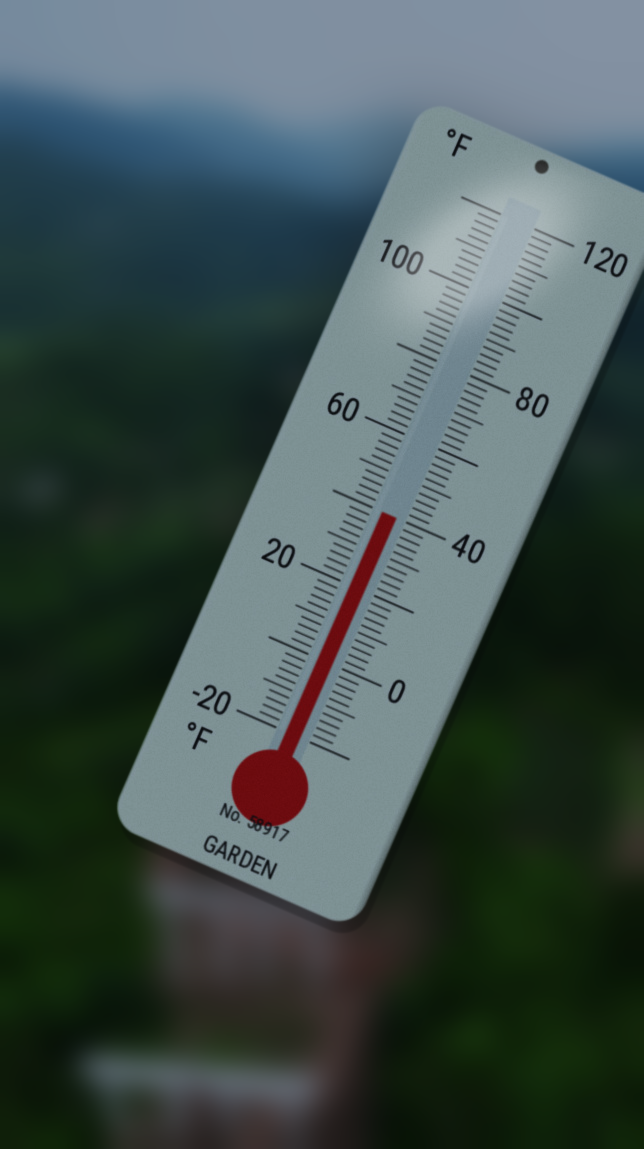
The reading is **40** °F
